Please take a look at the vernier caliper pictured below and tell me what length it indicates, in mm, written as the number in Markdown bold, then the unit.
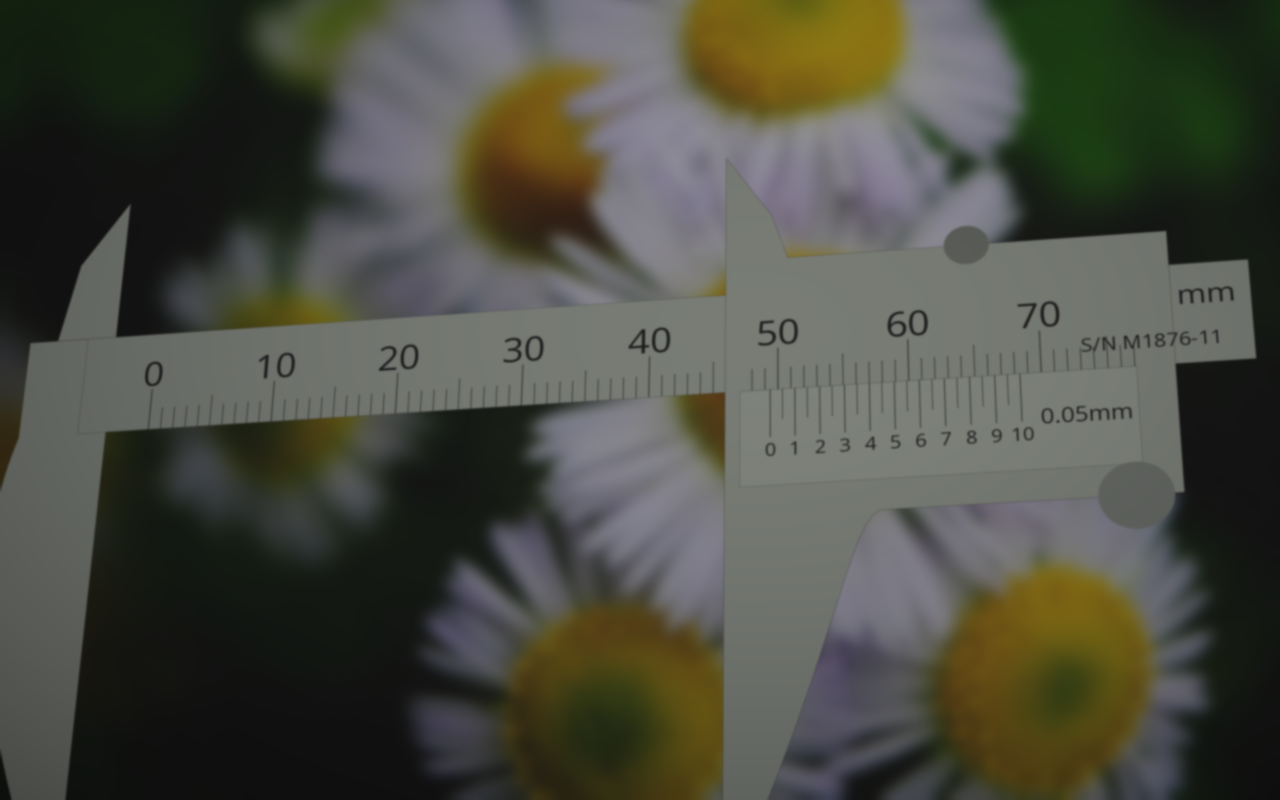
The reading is **49.4** mm
